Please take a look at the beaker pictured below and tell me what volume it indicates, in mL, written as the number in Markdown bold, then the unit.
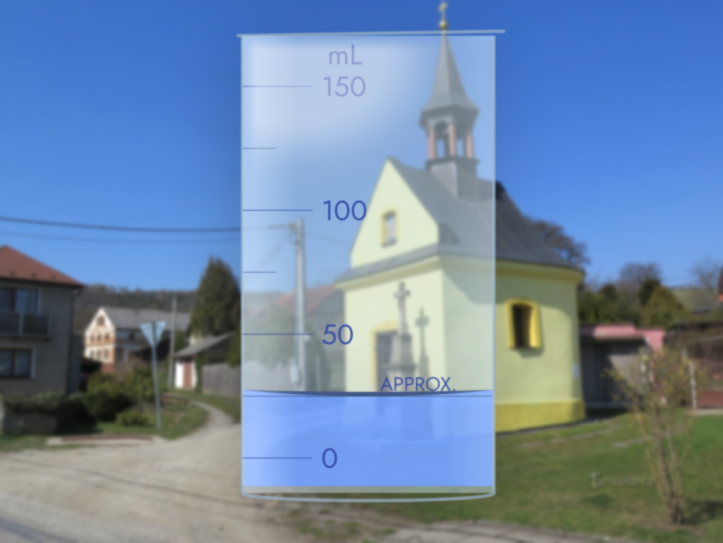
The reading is **25** mL
